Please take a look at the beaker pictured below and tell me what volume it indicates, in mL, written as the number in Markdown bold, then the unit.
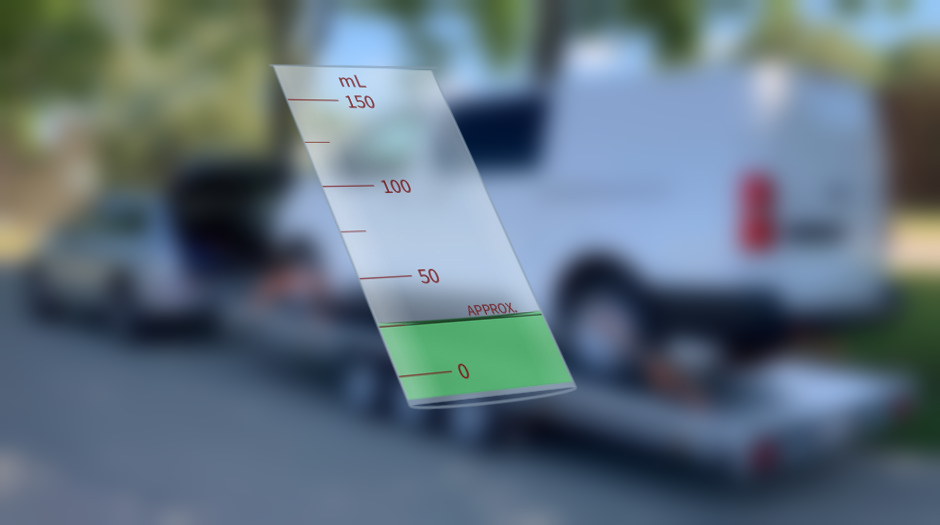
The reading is **25** mL
